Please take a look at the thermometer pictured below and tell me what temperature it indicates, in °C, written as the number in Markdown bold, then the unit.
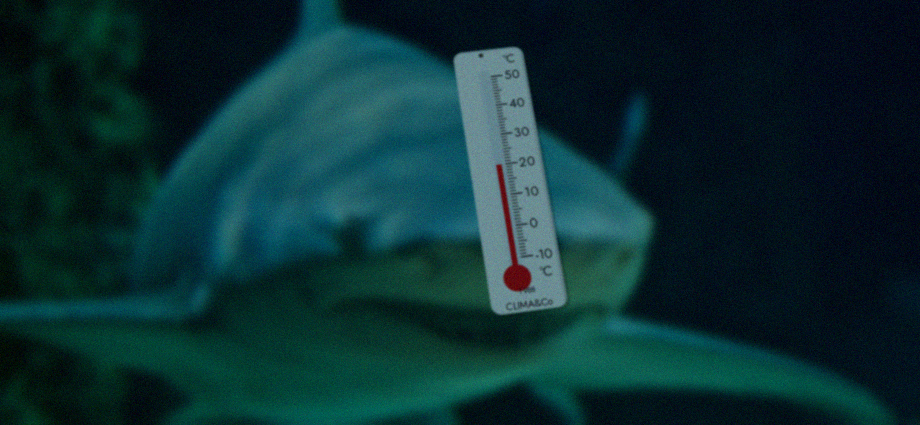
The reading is **20** °C
